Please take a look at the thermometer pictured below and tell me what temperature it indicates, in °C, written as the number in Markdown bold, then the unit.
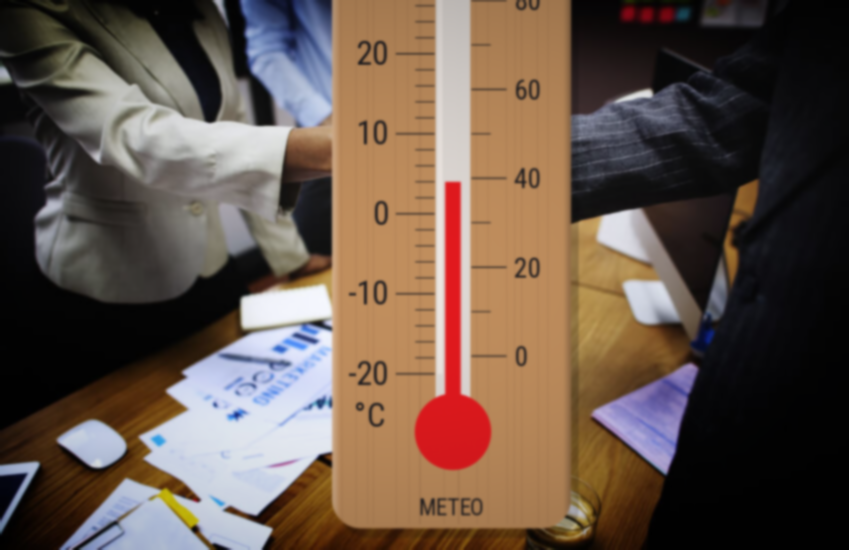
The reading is **4** °C
